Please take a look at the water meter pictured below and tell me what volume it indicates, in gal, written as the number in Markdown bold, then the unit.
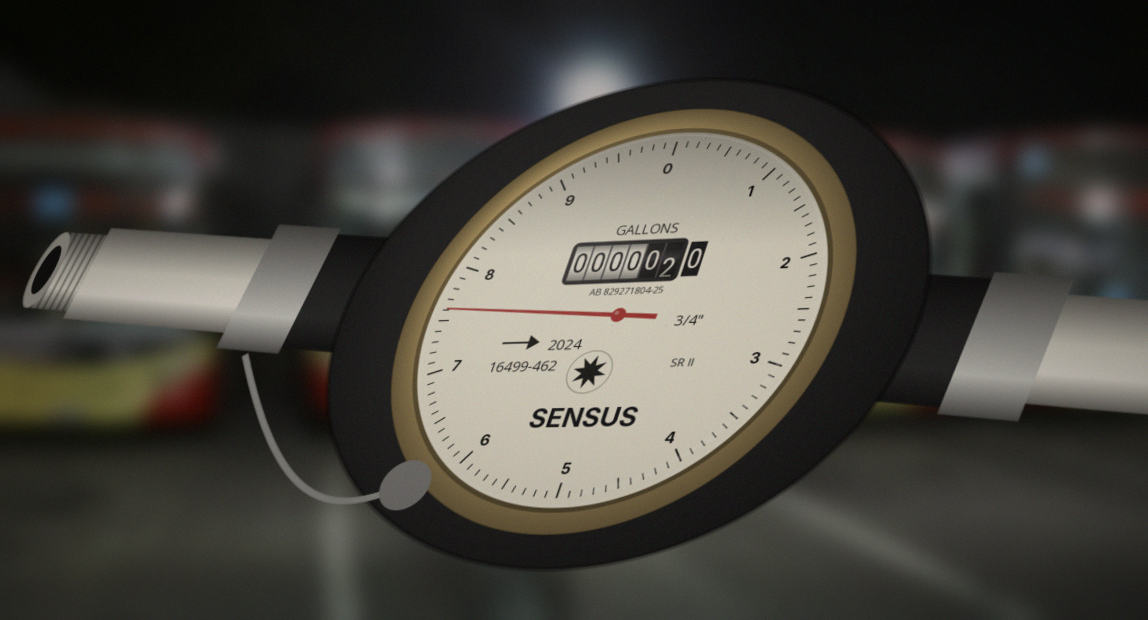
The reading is **17.6** gal
